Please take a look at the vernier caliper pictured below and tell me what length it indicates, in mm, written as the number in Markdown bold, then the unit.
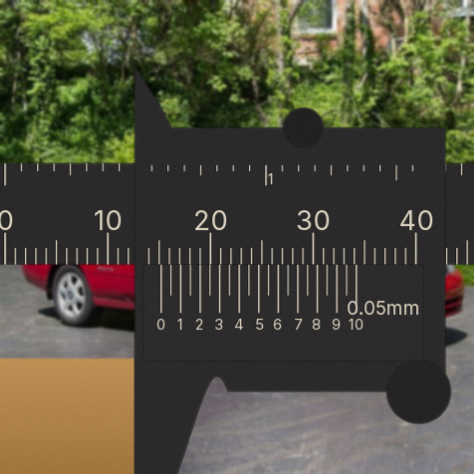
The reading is **15.2** mm
